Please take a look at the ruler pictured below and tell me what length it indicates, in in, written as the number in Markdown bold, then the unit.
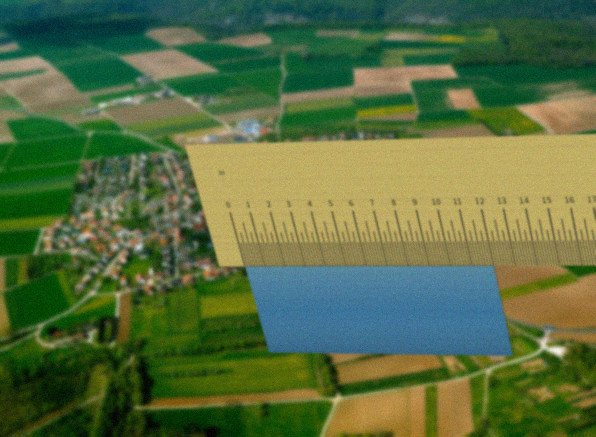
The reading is **12** in
